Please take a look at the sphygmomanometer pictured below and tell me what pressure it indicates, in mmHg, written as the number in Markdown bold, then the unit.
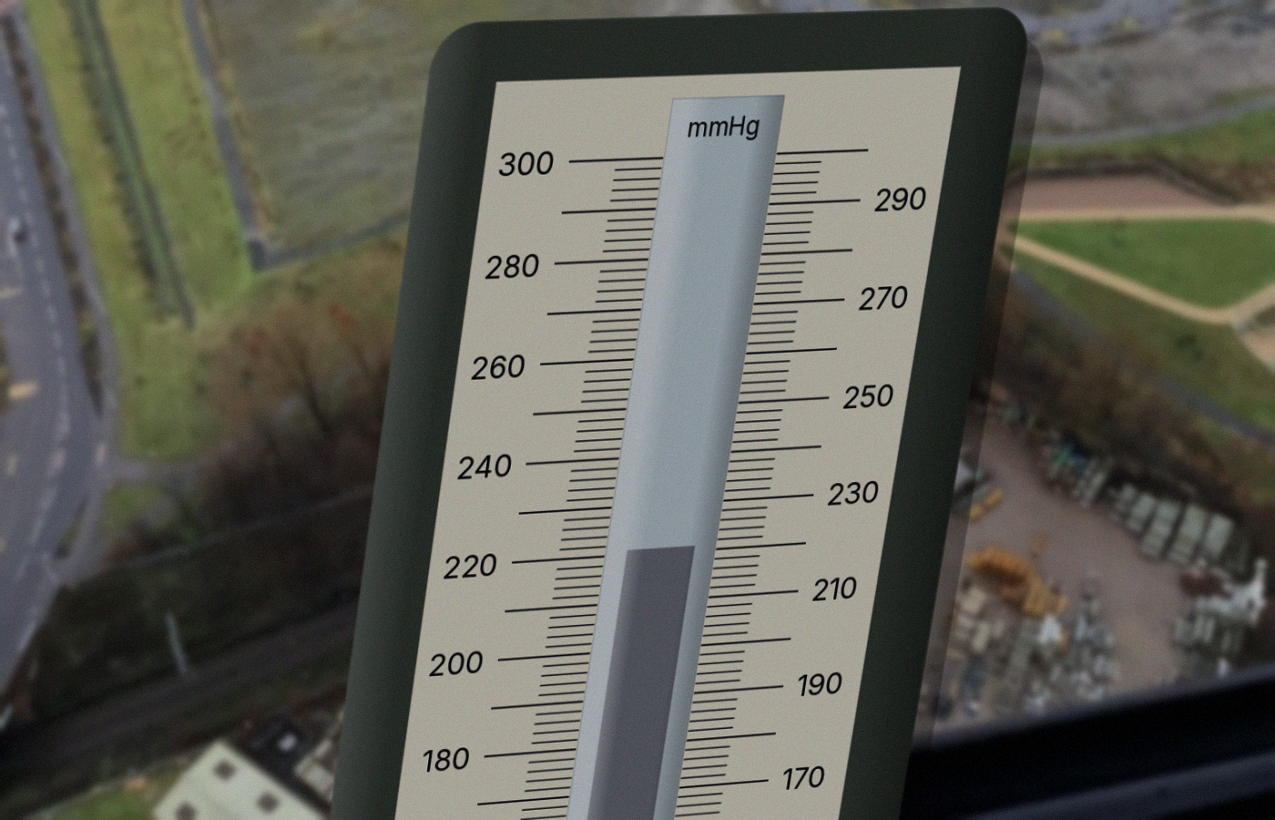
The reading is **221** mmHg
